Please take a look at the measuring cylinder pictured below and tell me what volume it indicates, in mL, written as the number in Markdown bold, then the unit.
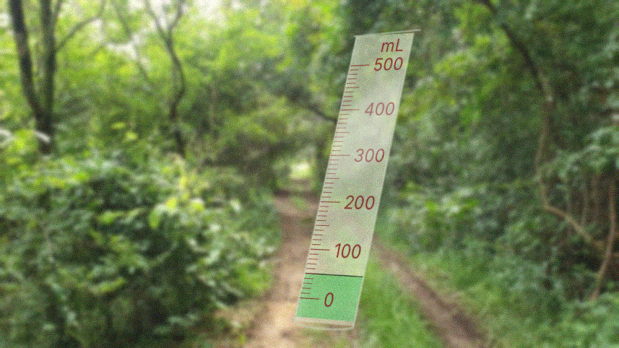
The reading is **50** mL
